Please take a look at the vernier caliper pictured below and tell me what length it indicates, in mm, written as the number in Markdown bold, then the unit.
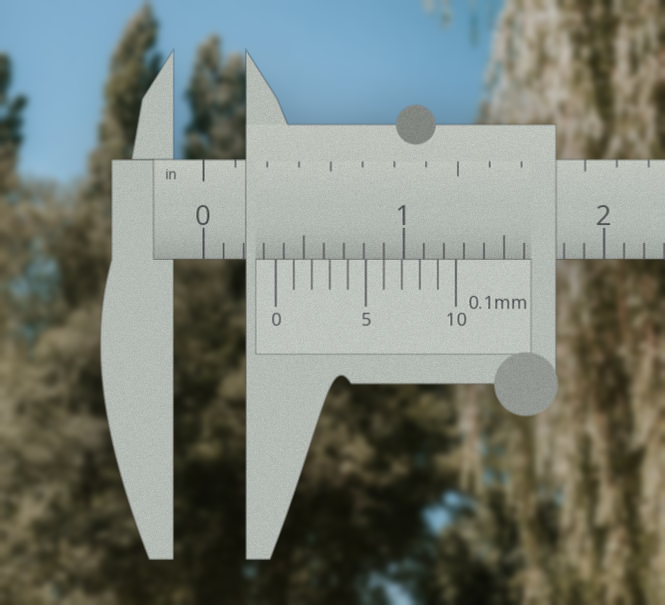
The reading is **3.6** mm
